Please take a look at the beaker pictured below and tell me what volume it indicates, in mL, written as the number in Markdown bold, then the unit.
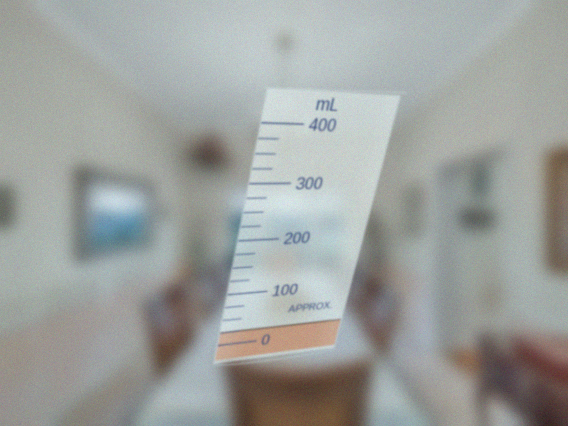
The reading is **25** mL
